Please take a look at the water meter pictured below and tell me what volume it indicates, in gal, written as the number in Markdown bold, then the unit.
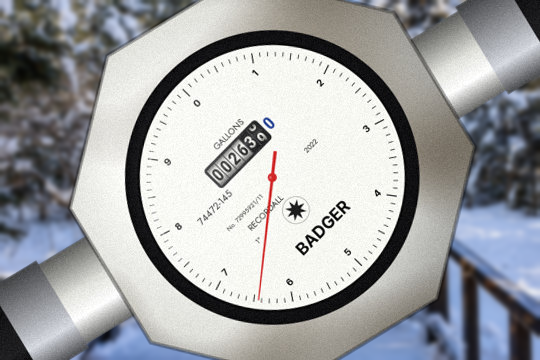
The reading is **26386.4** gal
